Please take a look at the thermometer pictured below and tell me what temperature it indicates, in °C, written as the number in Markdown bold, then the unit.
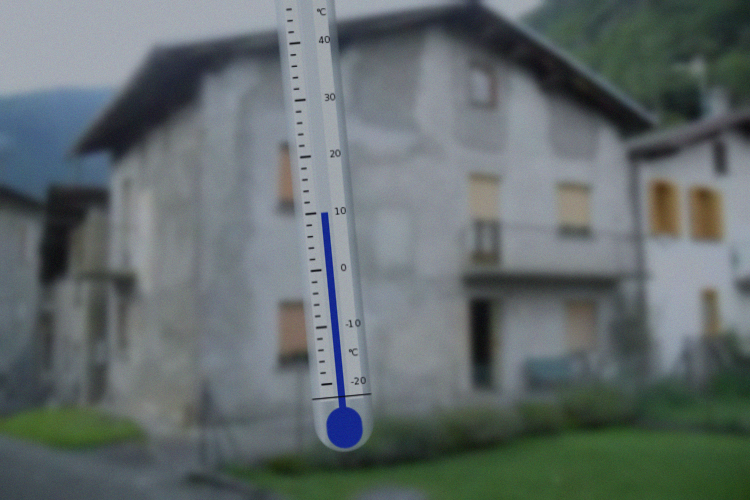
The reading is **10** °C
